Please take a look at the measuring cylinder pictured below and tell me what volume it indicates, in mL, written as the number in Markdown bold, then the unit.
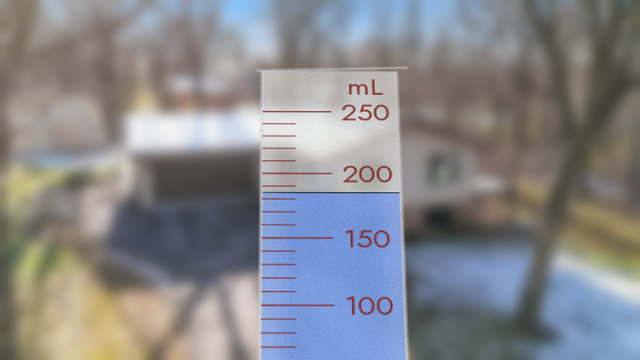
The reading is **185** mL
